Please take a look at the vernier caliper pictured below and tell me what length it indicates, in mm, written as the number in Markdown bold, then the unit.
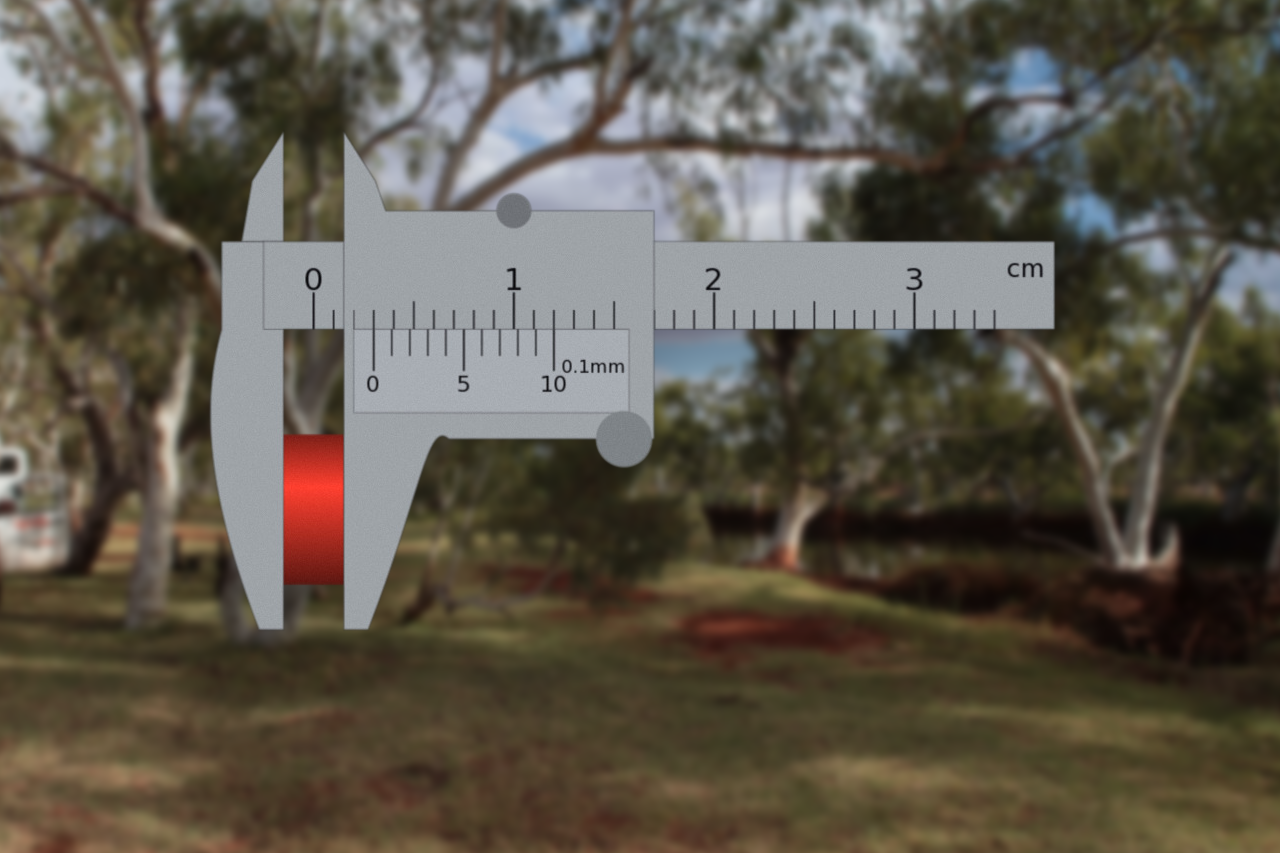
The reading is **3.0** mm
